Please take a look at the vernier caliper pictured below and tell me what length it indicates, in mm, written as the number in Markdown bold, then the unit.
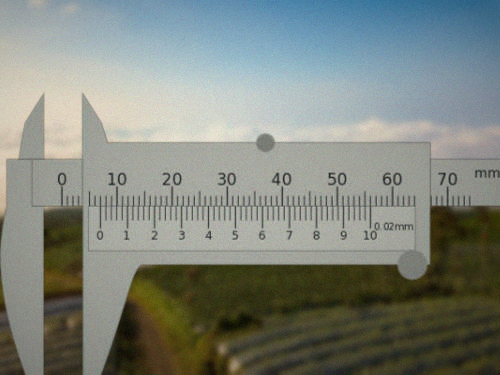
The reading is **7.0** mm
